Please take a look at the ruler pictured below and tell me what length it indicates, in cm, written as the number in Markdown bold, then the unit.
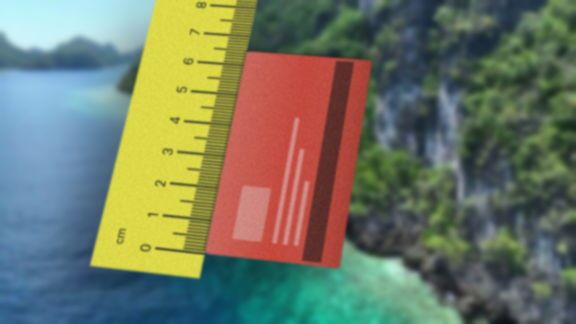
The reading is **6.5** cm
